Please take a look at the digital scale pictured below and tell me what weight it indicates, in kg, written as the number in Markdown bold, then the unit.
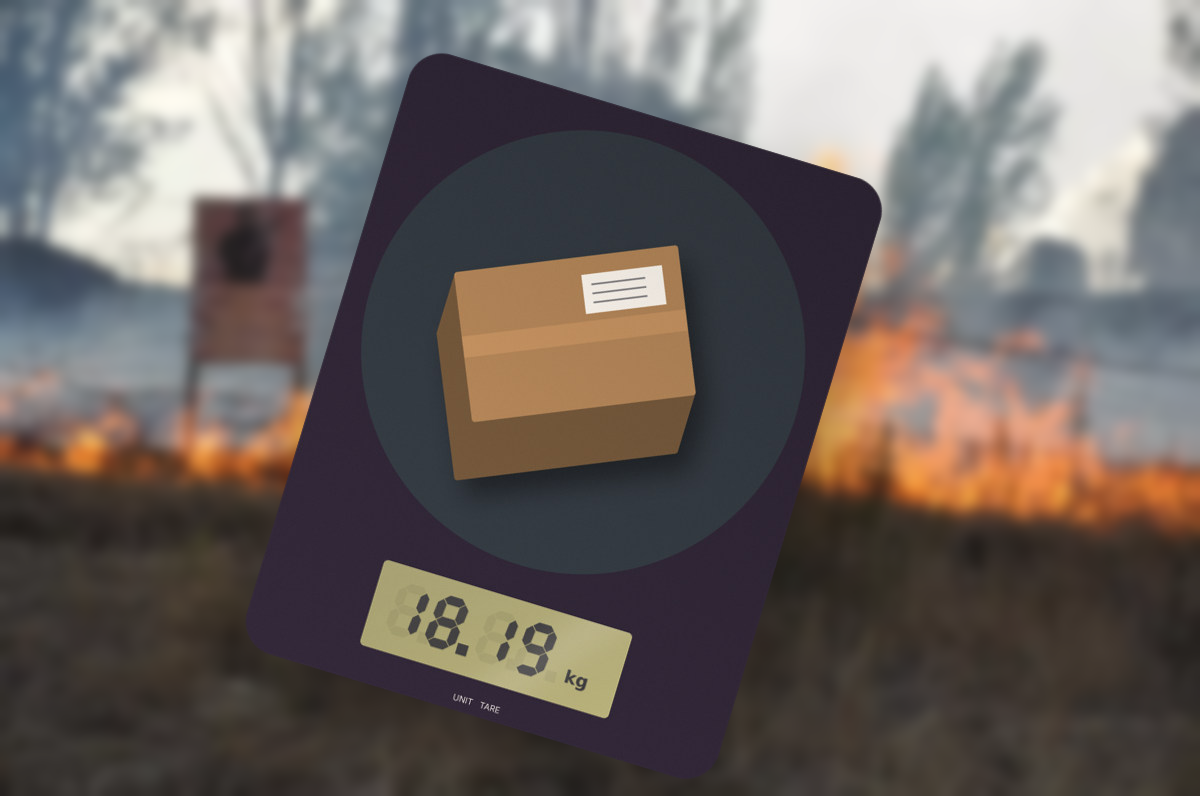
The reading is **18.19** kg
